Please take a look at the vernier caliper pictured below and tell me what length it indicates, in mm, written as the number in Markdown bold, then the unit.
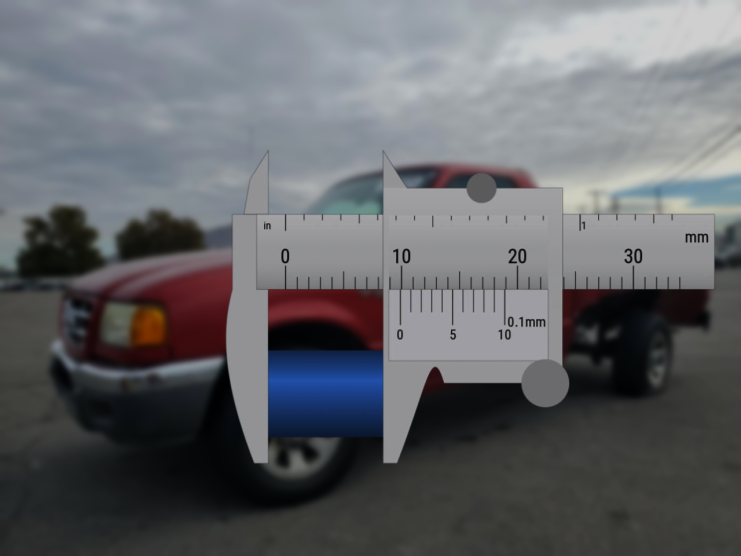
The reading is **9.9** mm
